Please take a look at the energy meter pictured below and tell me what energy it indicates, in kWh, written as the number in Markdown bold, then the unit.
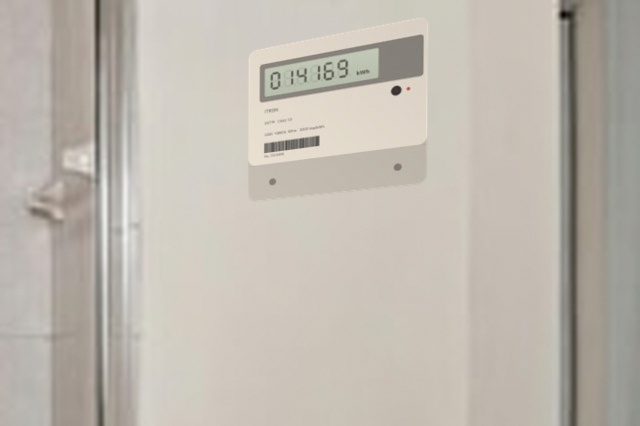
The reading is **14169** kWh
